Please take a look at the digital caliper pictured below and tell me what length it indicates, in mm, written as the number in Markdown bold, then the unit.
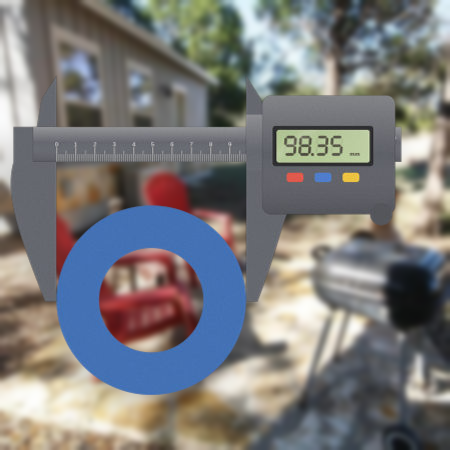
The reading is **98.35** mm
